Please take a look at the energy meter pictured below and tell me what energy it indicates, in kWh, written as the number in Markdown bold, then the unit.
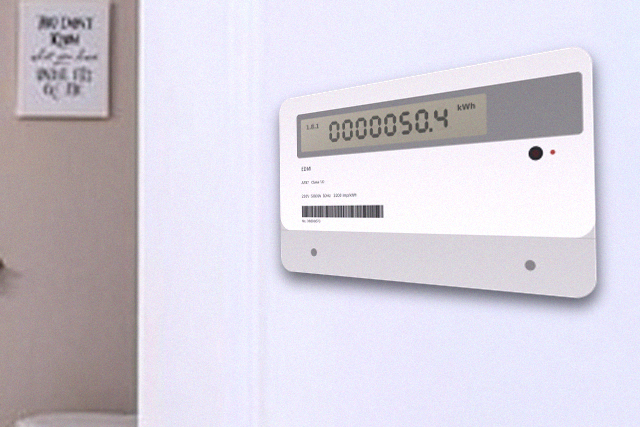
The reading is **50.4** kWh
